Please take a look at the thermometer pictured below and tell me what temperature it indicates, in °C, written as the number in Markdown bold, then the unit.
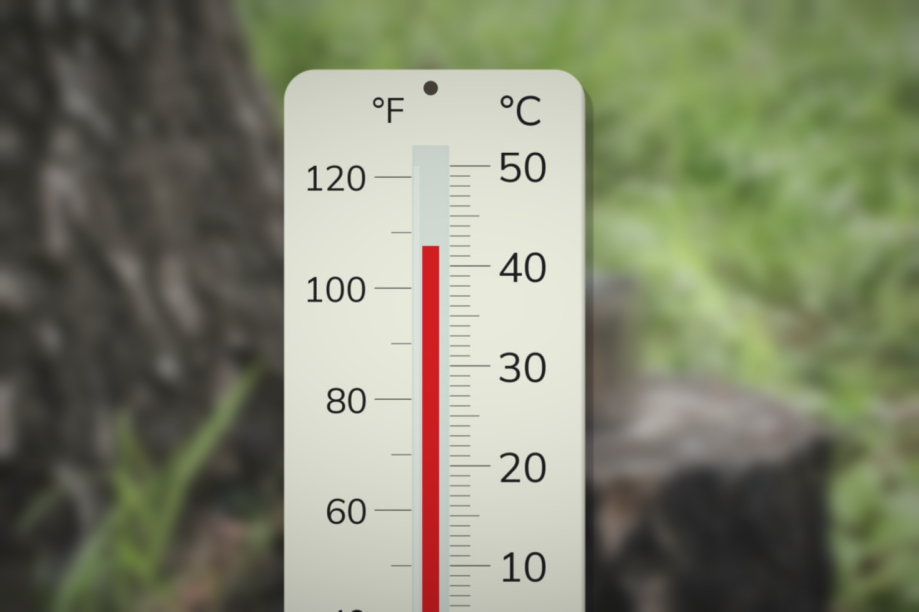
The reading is **42** °C
